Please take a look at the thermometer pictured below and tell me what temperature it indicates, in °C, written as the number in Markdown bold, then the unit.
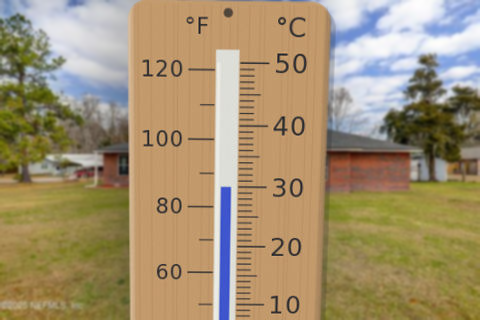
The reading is **30** °C
